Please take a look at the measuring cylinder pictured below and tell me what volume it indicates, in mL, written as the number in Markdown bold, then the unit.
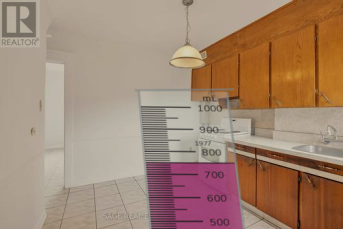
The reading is **750** mL
